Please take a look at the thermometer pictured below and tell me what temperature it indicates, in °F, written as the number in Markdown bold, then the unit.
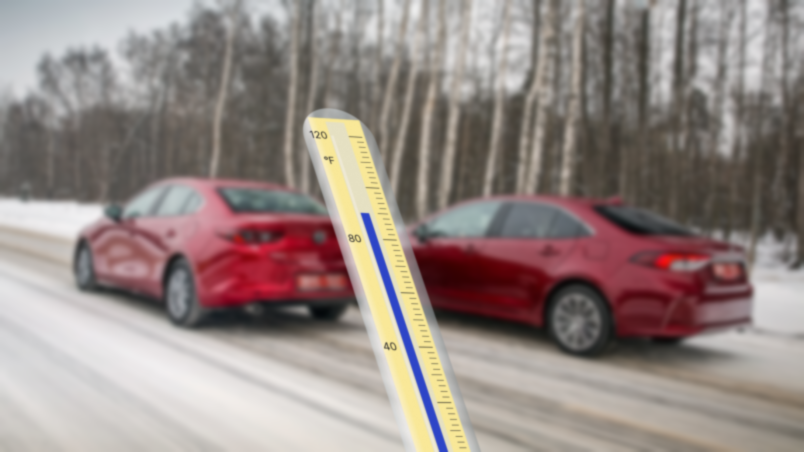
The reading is **90** °F
